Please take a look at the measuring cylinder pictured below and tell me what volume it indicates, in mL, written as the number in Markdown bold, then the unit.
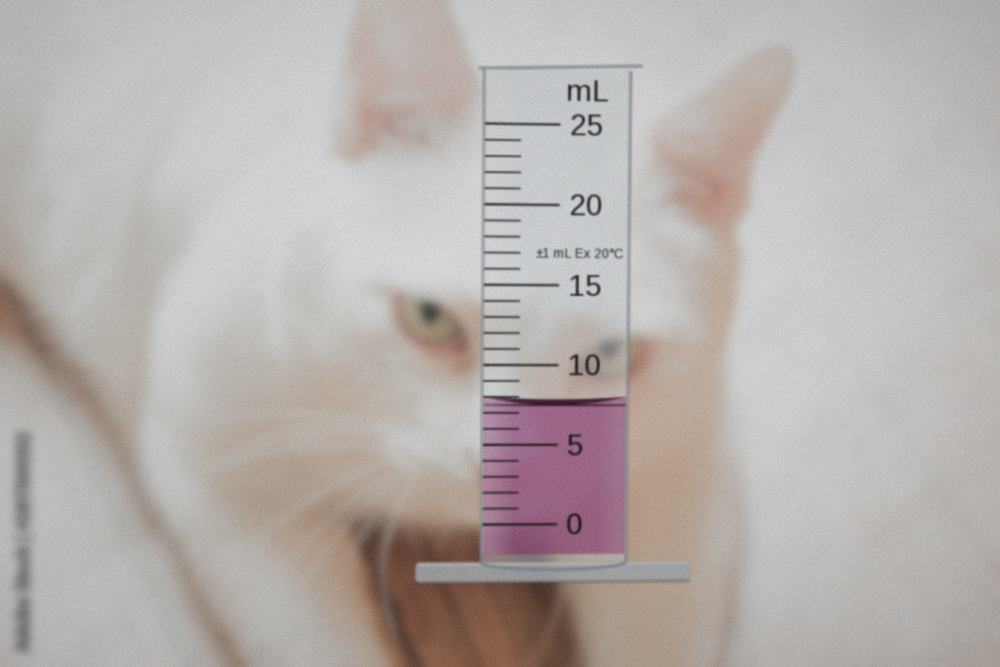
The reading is **7.5** mL
